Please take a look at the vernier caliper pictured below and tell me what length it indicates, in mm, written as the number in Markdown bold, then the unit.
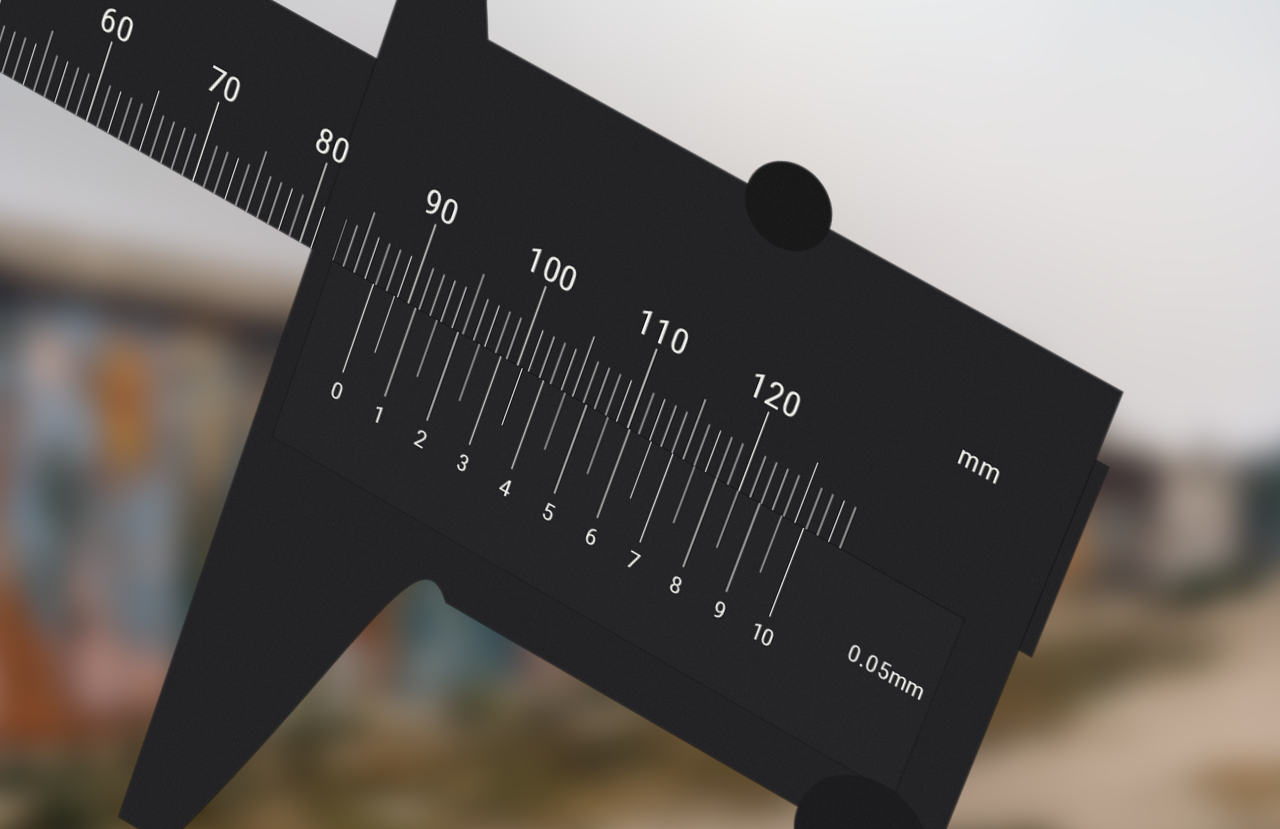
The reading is **86.8** mm
